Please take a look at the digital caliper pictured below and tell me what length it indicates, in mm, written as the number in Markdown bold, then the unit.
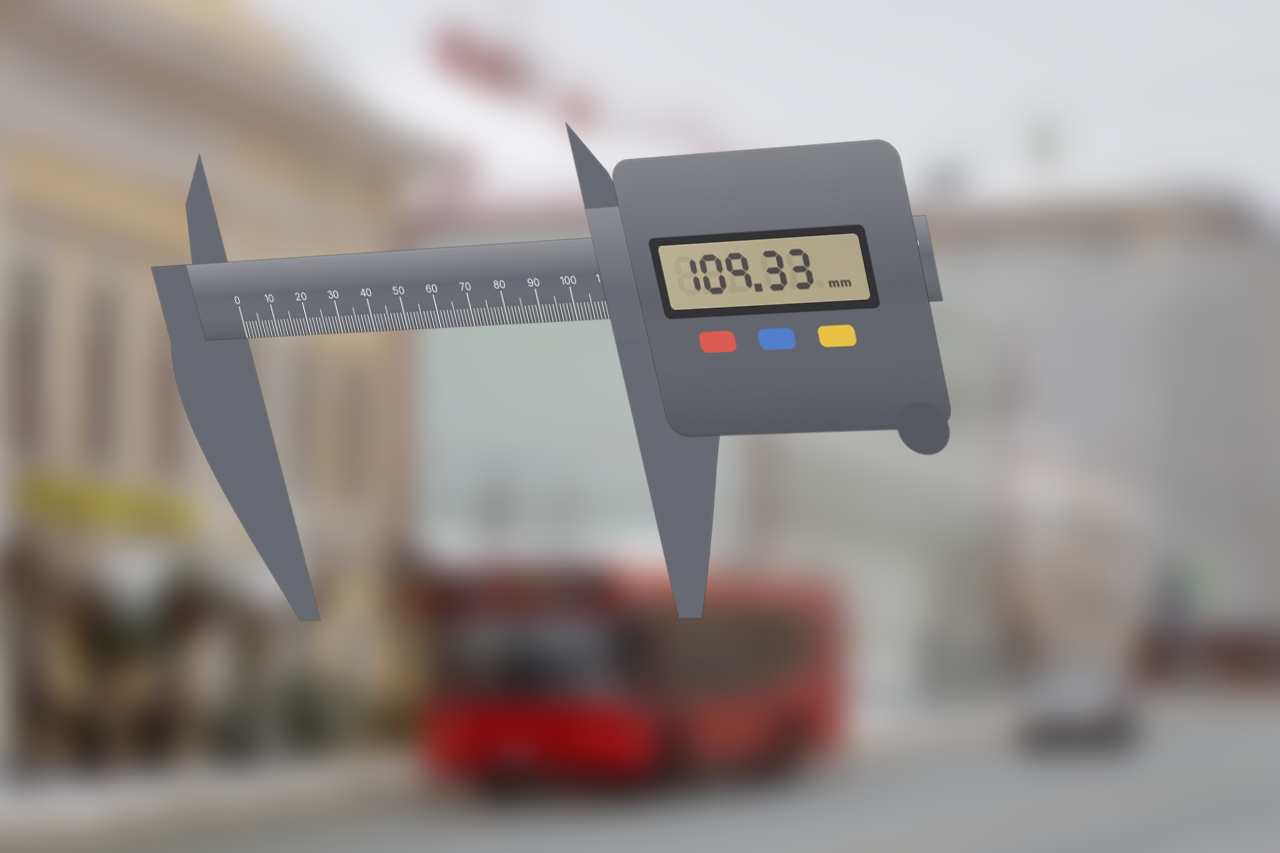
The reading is **109.33** mm
